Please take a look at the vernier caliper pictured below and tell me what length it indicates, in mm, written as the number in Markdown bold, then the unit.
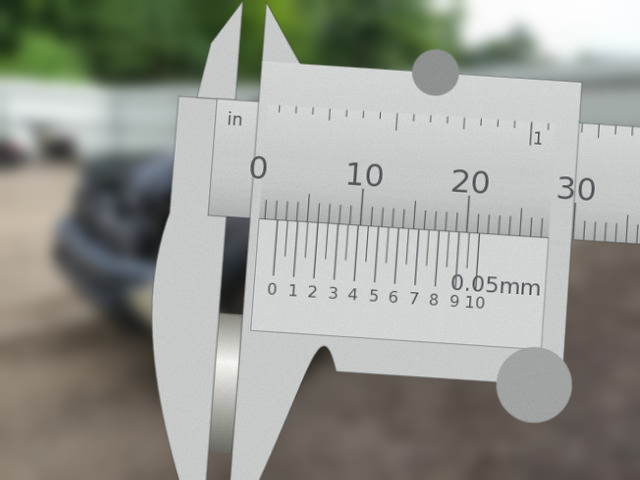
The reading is **2.2** mm
